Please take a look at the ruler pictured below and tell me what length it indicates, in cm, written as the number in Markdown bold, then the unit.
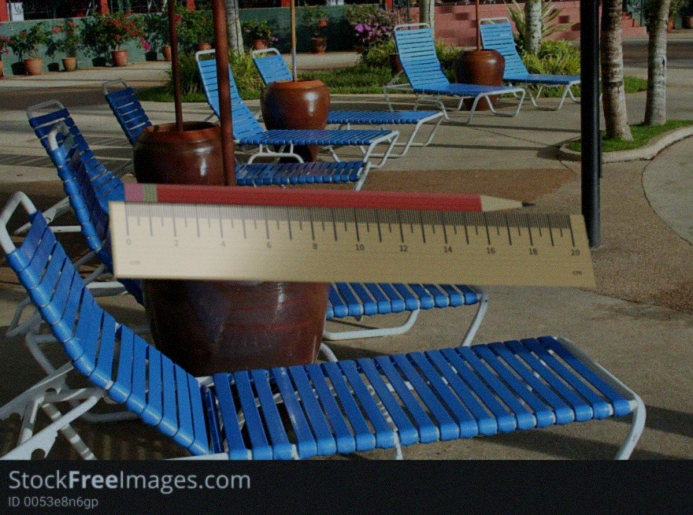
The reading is **18.5** cm
